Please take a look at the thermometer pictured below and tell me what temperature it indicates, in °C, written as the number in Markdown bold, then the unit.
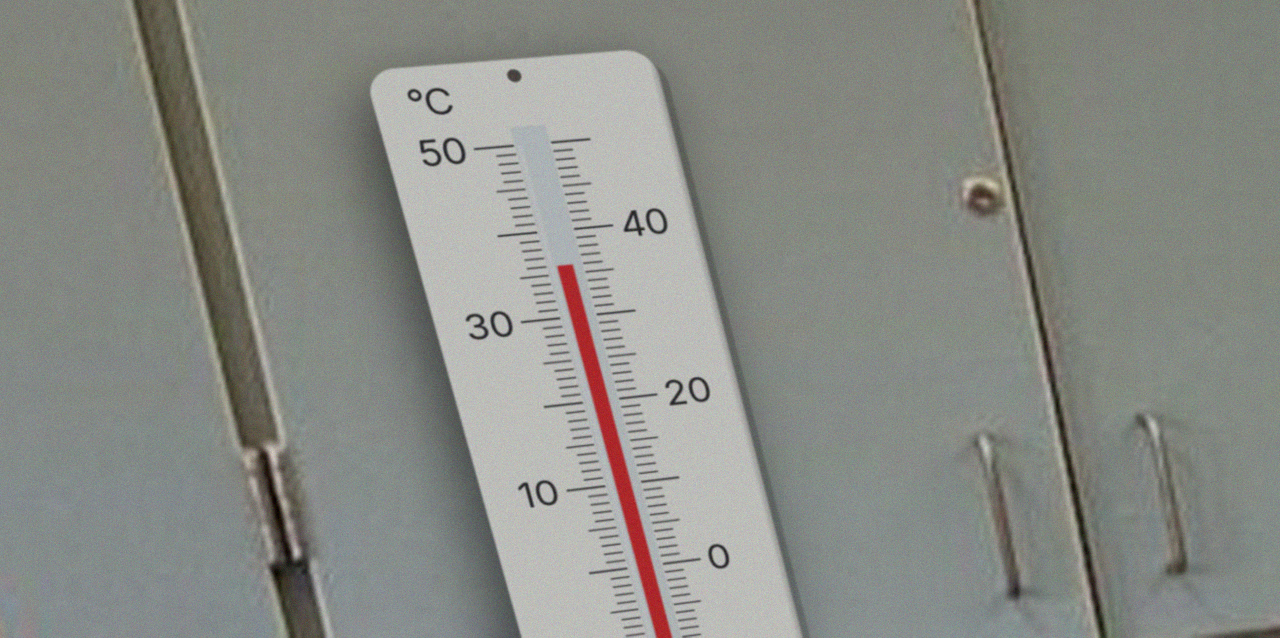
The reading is **36** °C
